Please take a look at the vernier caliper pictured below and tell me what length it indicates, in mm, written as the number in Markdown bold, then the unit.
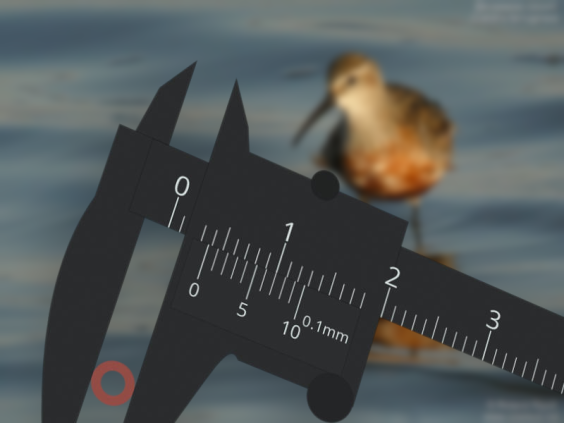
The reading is **3.7** mm
